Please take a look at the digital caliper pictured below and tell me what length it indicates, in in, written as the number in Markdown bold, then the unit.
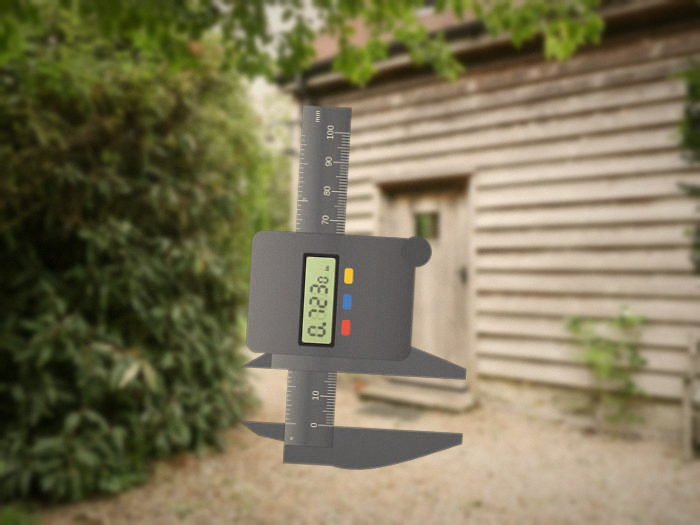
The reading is **0.7230** in
